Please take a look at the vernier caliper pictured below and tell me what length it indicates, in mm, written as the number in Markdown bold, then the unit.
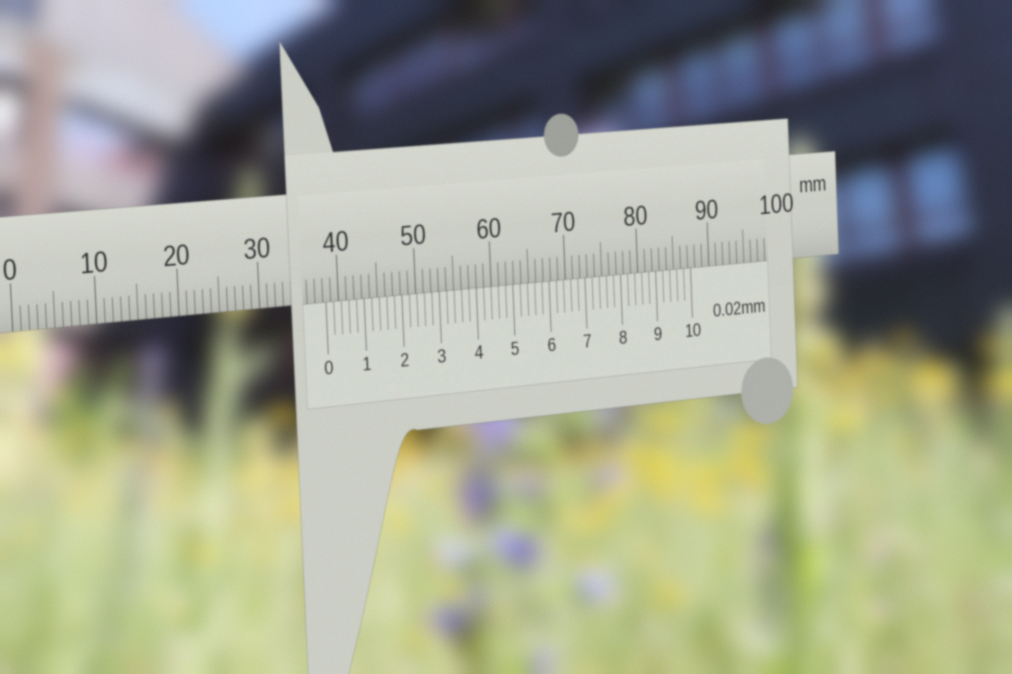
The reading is **38.4** mm
